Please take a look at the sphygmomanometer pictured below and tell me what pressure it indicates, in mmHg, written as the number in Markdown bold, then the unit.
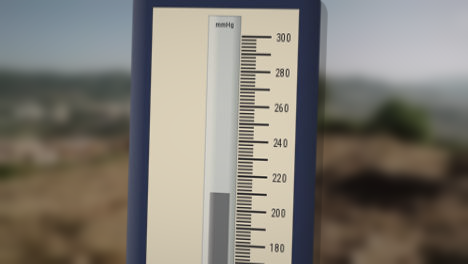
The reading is **210** mmHg
